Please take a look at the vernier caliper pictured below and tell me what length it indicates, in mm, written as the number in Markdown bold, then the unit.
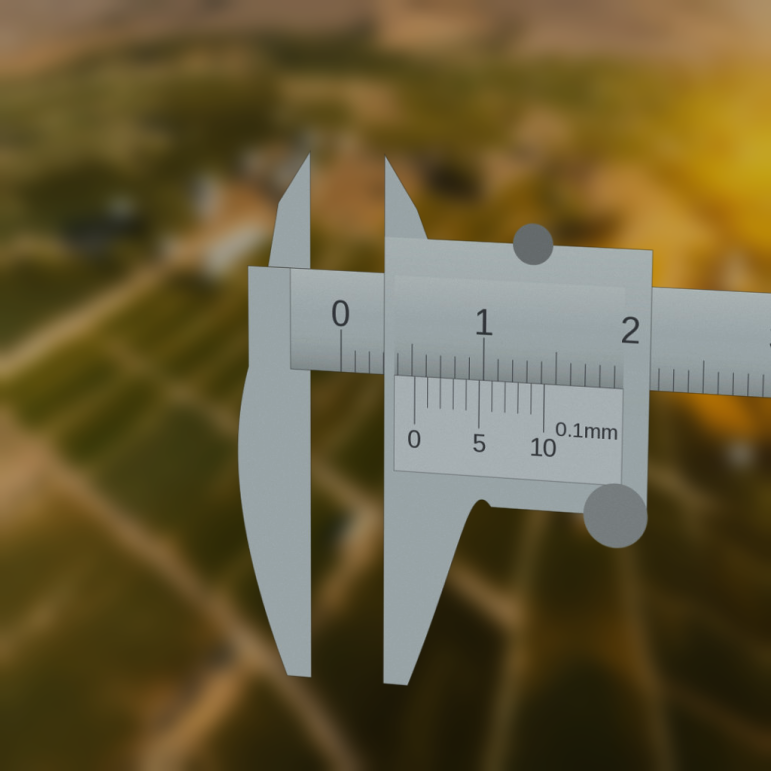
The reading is **5.2** mm
